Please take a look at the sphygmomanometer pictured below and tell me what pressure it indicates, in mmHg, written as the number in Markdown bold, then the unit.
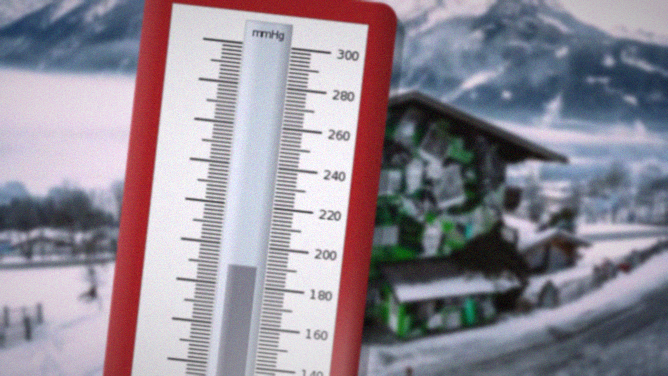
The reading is **190** mmHg
